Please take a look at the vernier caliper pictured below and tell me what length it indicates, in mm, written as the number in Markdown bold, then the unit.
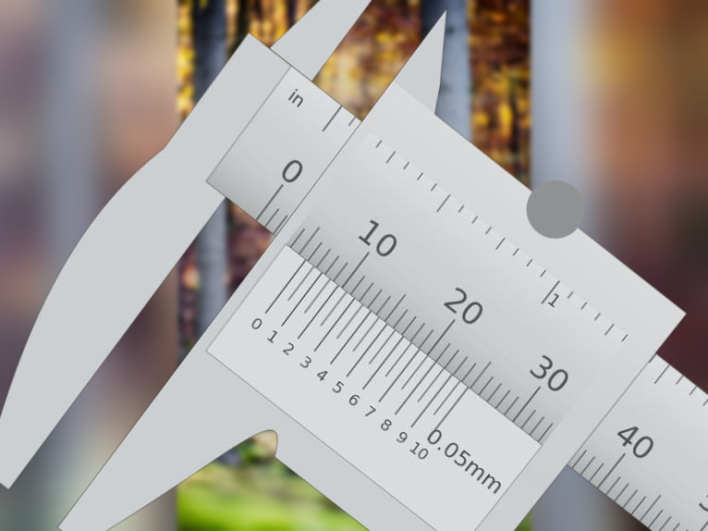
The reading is **5.8** mm
